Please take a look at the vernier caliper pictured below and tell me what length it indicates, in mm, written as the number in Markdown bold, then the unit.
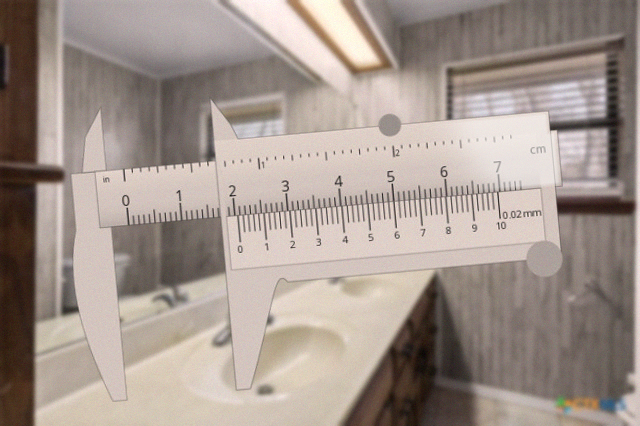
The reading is **20.6** mm
